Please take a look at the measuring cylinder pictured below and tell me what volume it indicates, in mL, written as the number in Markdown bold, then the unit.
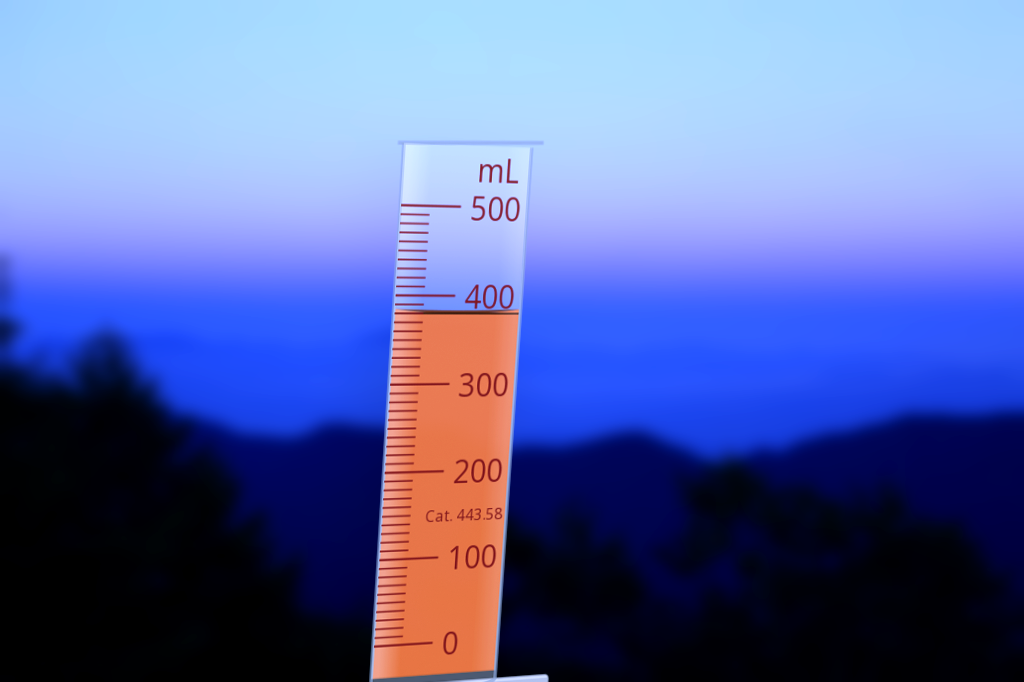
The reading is **380** mL
